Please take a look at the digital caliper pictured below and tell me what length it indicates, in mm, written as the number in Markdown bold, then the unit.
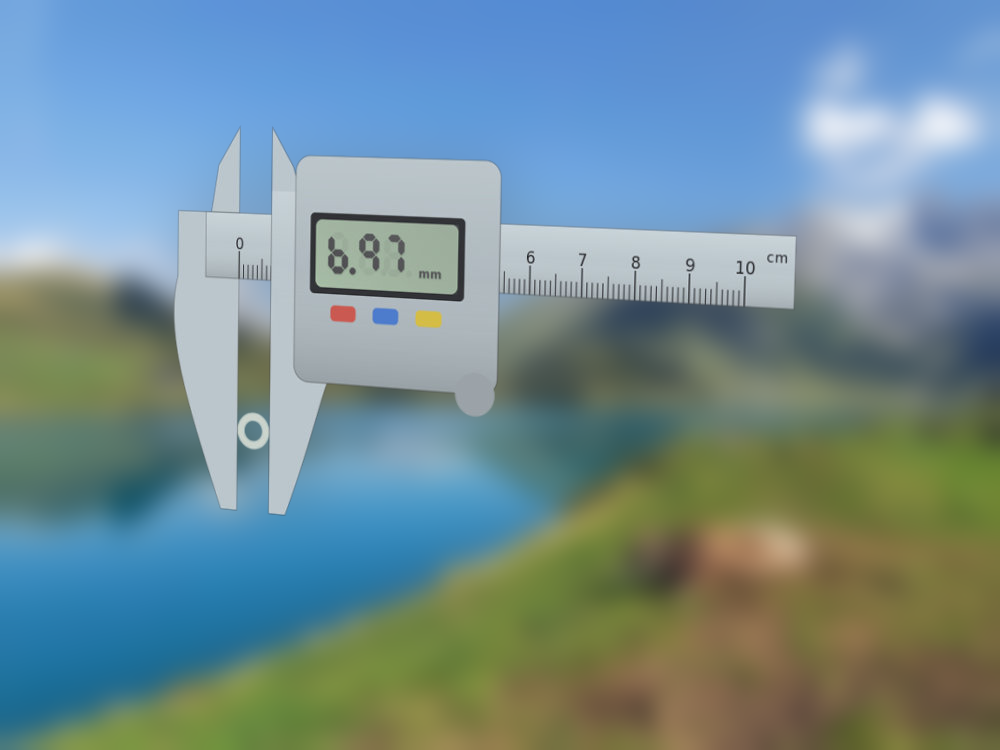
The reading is **6.97** mm
